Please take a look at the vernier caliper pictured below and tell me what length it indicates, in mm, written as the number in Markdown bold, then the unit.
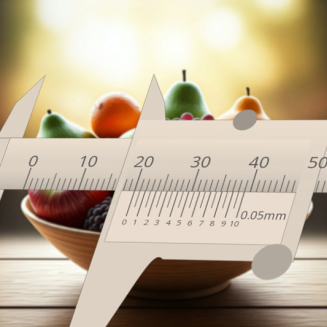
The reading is **20.0** mm
